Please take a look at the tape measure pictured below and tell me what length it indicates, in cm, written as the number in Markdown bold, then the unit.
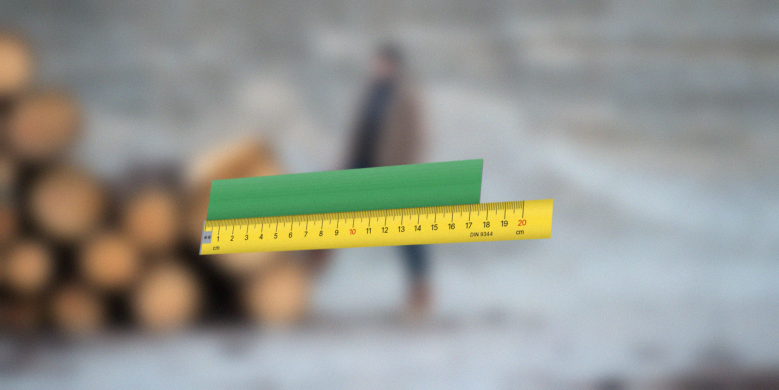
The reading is **17.5** cm
